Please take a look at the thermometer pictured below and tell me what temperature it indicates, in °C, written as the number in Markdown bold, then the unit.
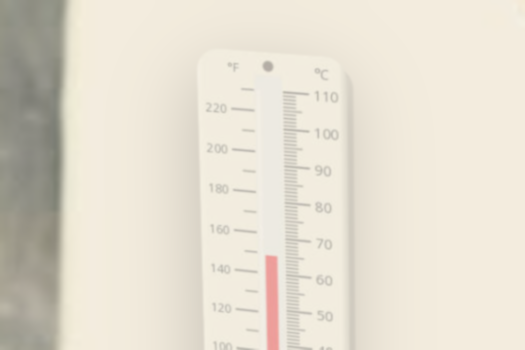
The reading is **65** °C
